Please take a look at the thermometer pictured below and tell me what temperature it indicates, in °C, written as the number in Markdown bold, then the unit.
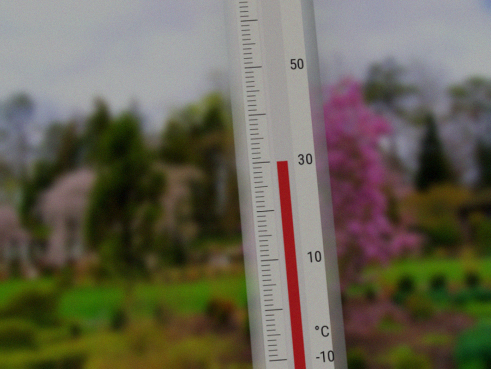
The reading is **30** °C
